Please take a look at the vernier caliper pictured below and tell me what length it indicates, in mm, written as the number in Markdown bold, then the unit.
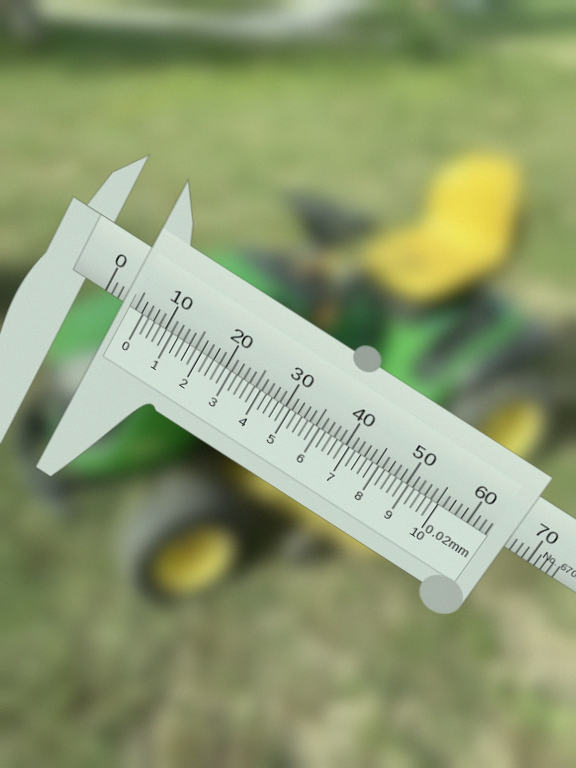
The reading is **6.2** mm
